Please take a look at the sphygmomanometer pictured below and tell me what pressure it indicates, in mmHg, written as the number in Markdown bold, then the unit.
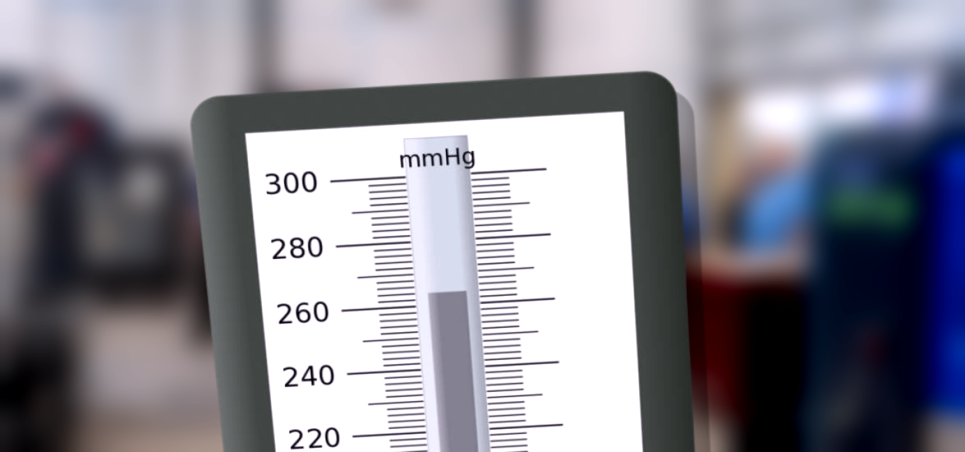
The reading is **264** mmHg
